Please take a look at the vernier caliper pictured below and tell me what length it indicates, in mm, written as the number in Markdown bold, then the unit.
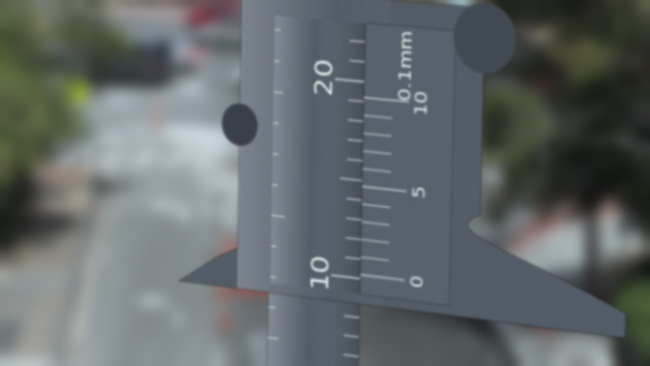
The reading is **10.2** mm
